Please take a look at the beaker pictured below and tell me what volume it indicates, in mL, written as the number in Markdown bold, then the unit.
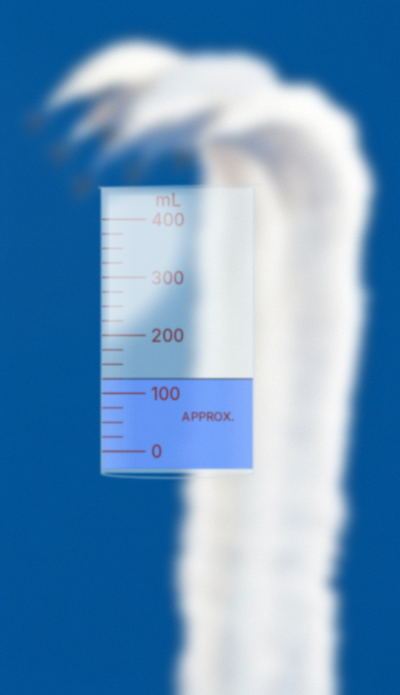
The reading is **125** mL
